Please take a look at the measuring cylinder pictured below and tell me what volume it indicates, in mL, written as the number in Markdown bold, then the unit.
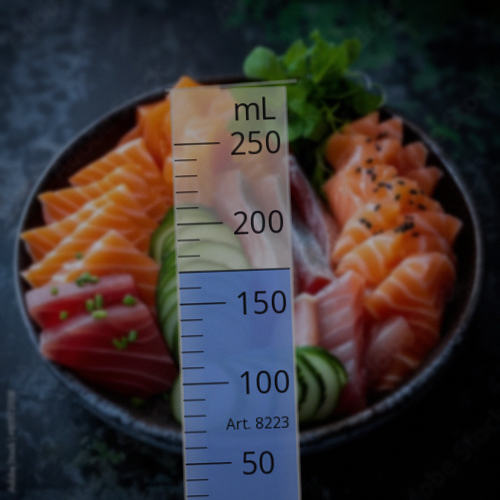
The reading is **170** mL
